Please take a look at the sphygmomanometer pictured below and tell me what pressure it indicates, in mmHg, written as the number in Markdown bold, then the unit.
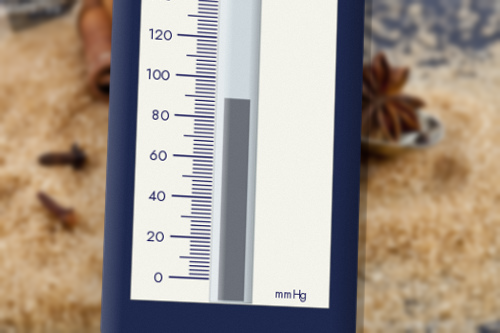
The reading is **90** mmHg
